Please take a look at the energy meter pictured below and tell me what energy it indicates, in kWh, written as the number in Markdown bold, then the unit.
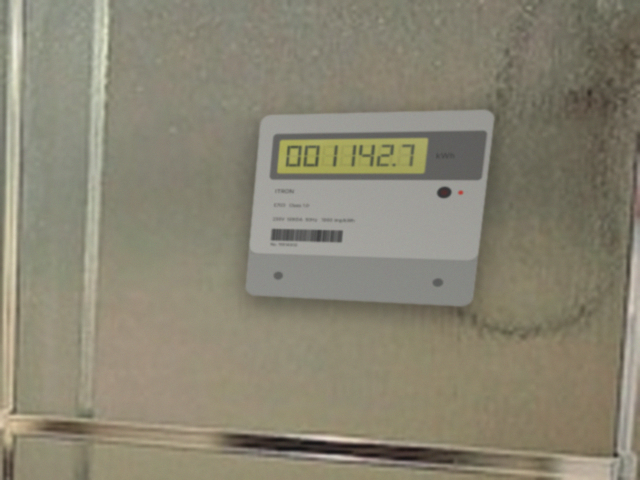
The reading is **1142.7** kWh
